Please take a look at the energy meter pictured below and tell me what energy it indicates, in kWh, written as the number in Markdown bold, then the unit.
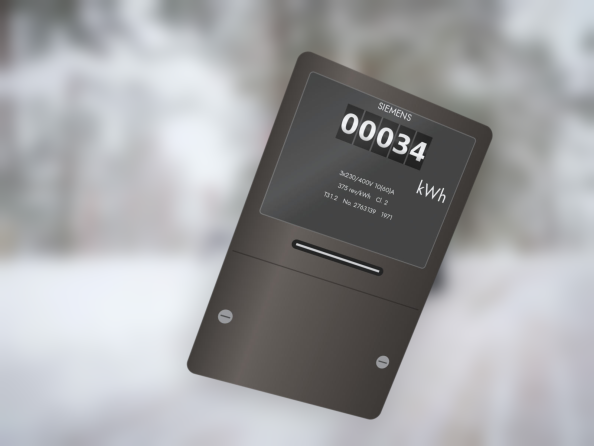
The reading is **34** kWh
